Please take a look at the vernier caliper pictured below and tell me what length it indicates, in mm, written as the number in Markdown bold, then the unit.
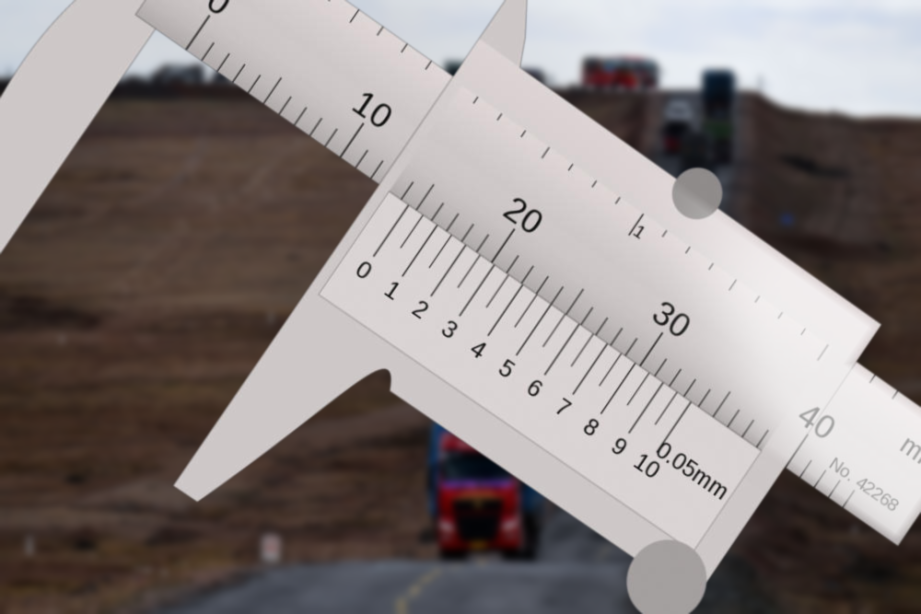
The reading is **14.5** mm
